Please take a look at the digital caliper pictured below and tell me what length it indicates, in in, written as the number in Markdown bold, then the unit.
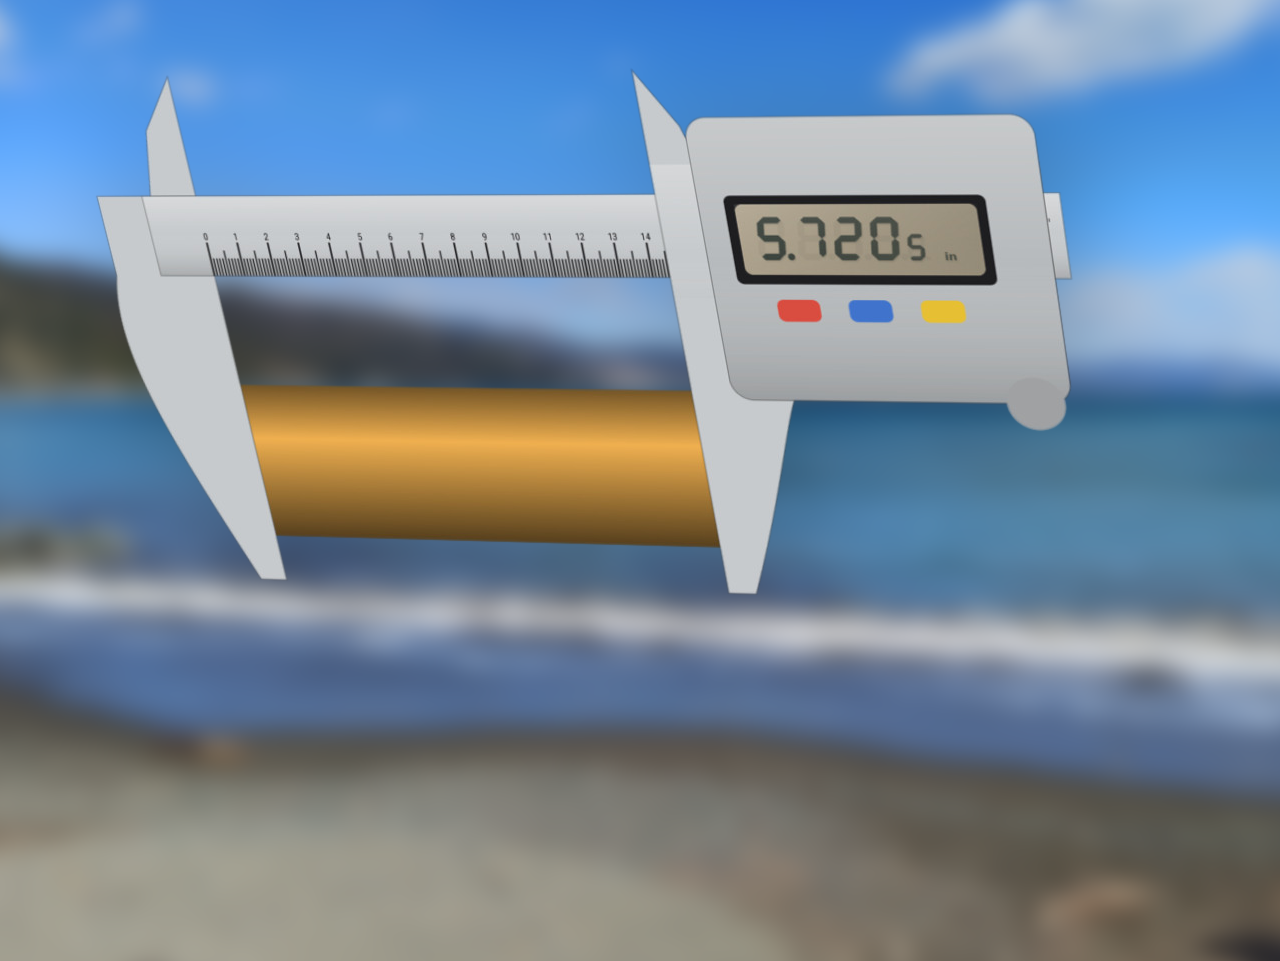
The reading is **5.7205** in
